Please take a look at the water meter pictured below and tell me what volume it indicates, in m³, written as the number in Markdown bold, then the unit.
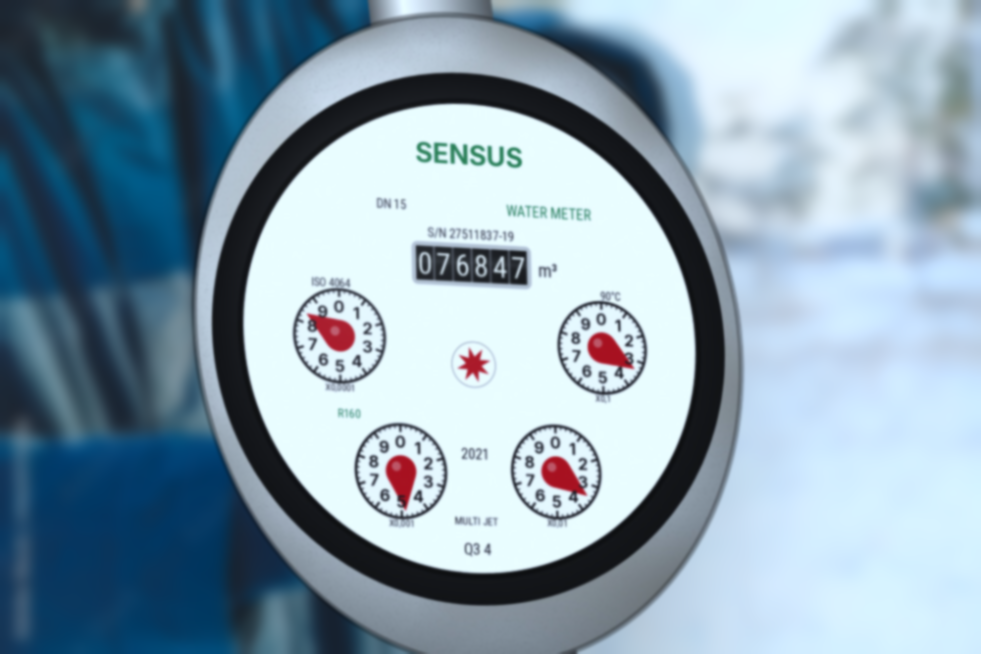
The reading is **76847.3348** m³
